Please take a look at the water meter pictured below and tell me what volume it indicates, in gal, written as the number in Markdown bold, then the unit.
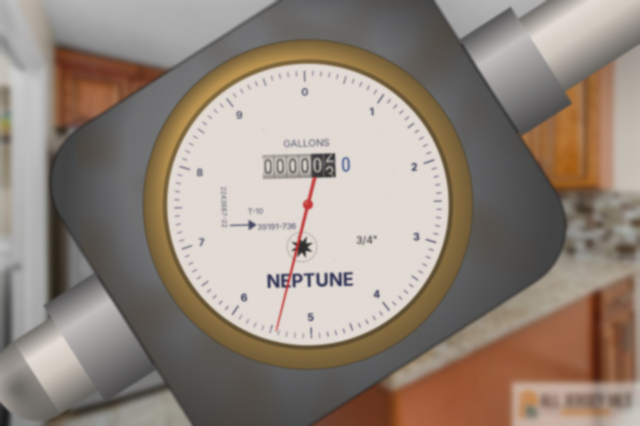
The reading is **25.4** gal
